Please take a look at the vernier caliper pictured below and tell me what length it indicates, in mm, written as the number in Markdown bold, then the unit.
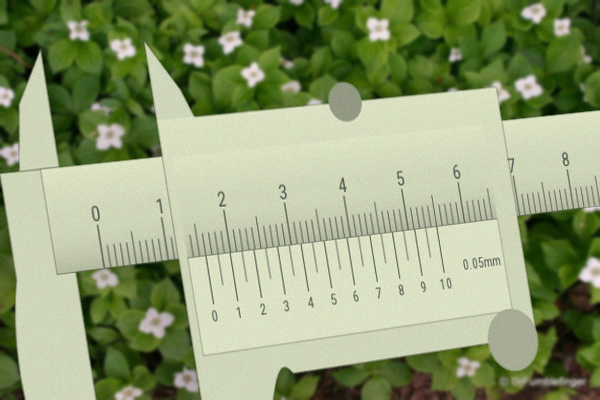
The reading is **16.0** mm
